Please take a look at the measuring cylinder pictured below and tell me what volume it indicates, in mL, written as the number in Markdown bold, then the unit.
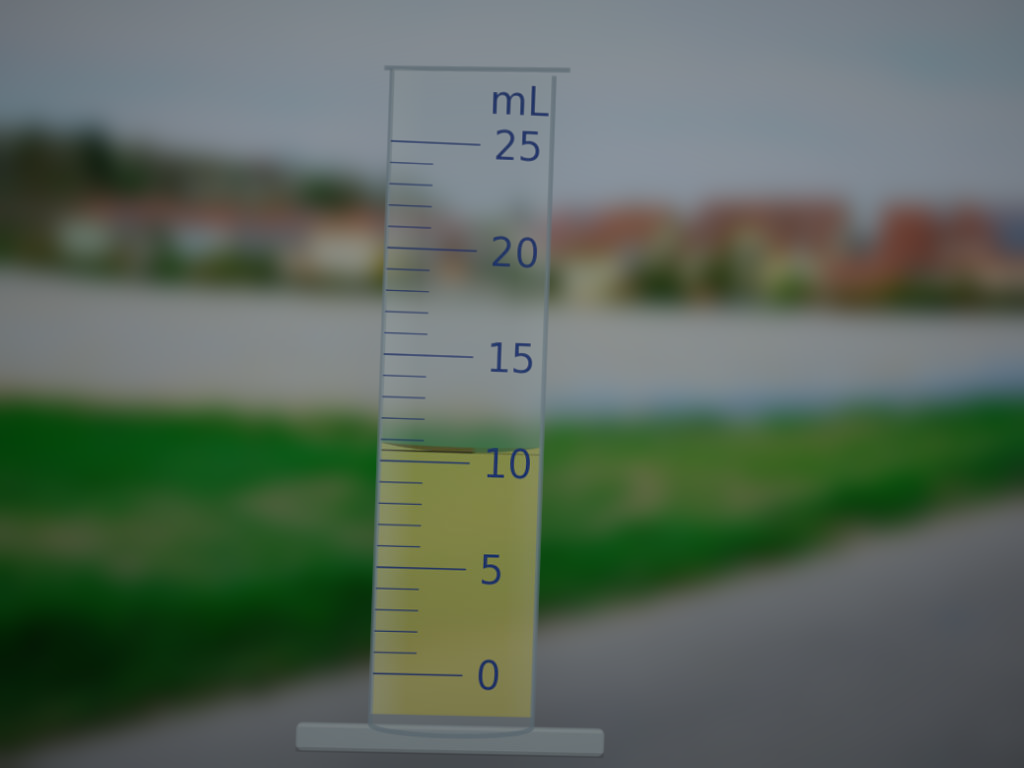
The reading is **10.5** mL
